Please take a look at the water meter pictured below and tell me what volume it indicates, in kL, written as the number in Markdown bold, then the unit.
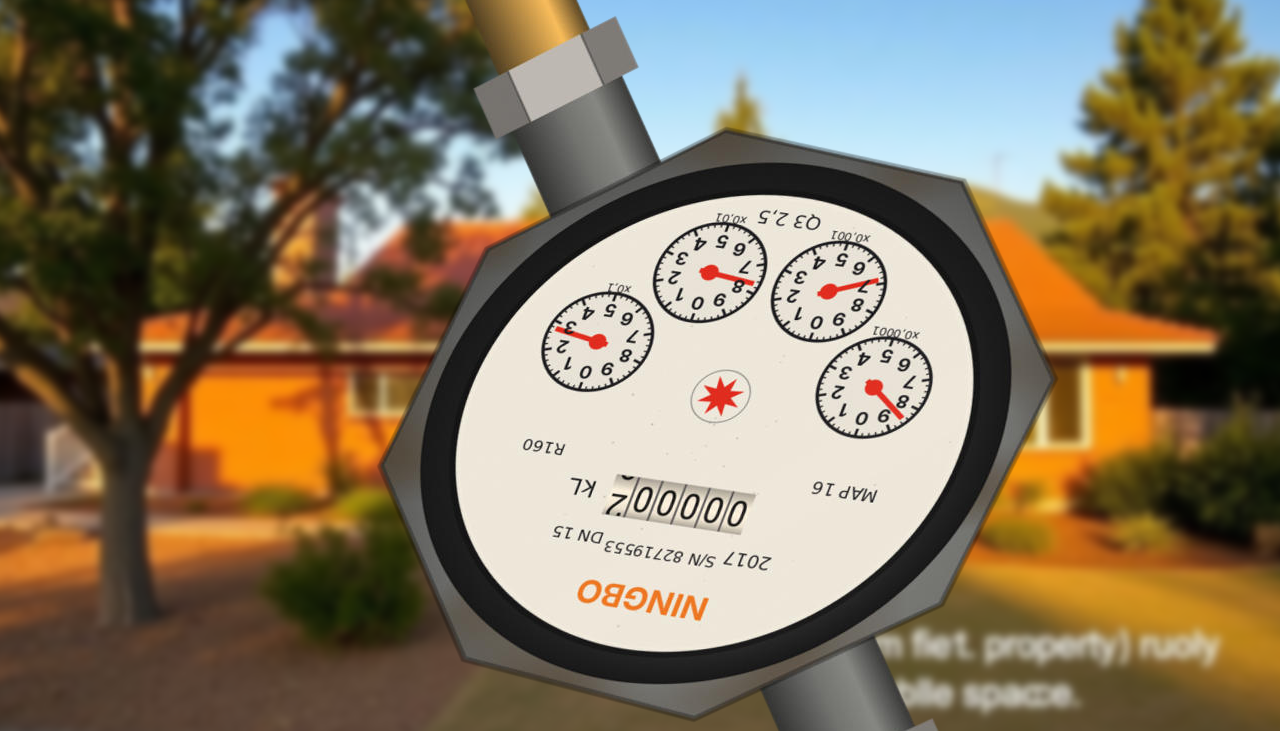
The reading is **2.2768** kL
